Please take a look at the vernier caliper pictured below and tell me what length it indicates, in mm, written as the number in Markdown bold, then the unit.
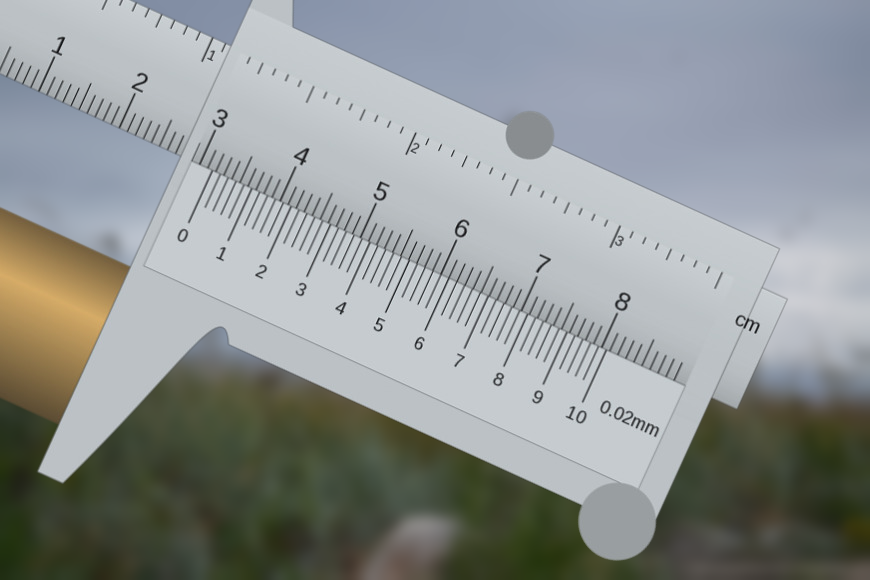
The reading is **31.6** mm
